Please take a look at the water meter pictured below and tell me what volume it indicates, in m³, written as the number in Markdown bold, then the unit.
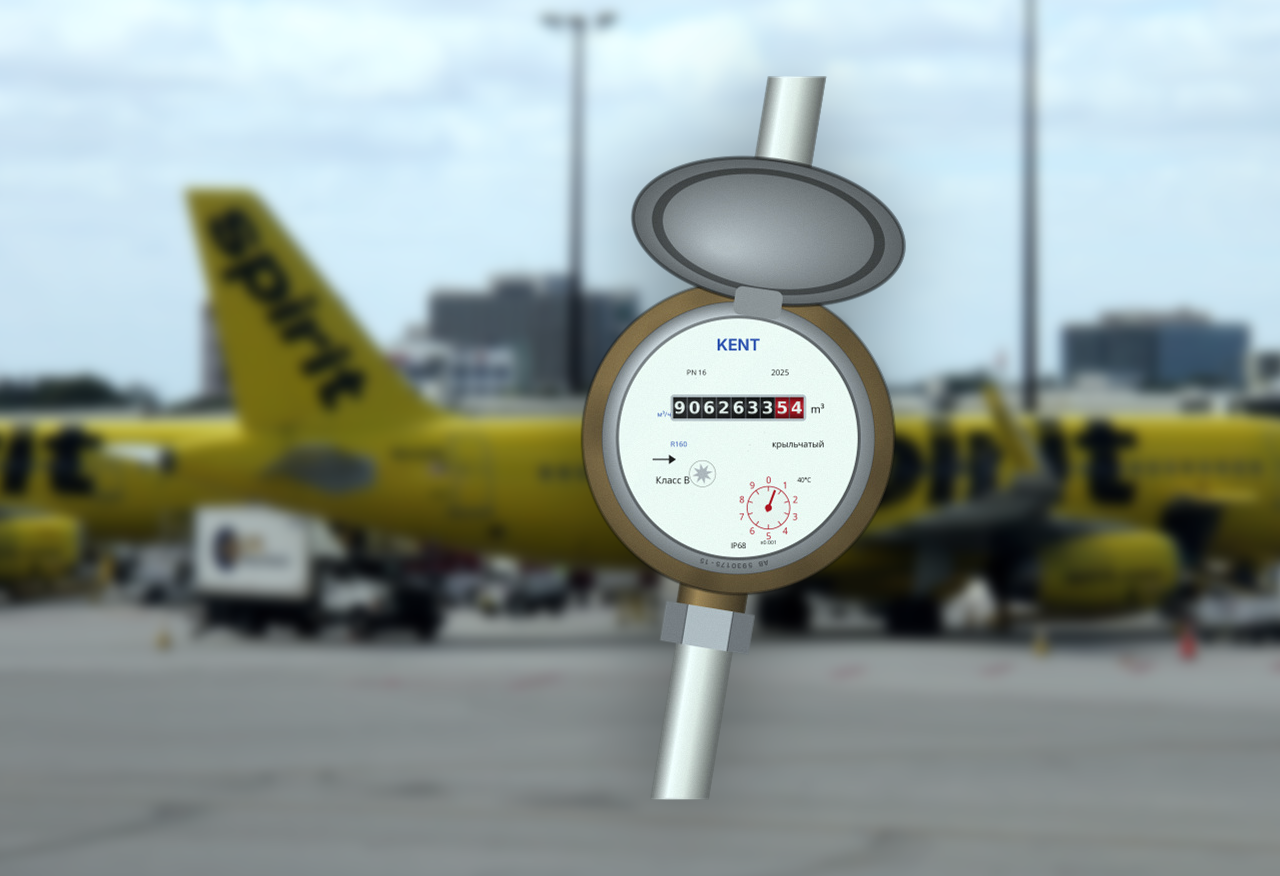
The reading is **9062633.540** m³
